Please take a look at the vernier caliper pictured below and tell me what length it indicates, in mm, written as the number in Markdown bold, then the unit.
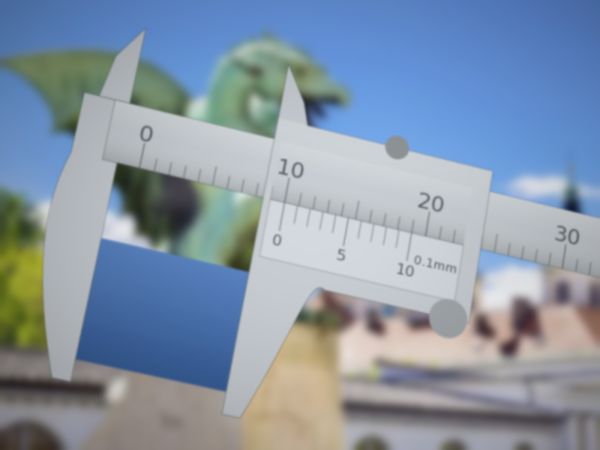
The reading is **10.0** mm
